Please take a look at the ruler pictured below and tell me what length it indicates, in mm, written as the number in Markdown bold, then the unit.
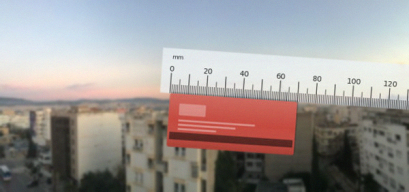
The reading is **70** mm
